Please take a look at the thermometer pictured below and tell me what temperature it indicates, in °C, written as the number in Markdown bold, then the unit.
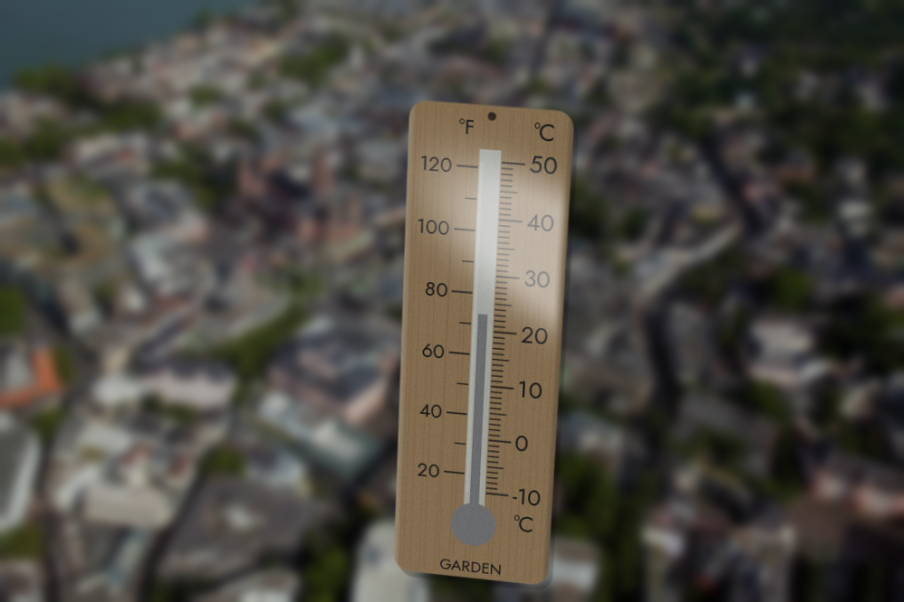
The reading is **23** °C
